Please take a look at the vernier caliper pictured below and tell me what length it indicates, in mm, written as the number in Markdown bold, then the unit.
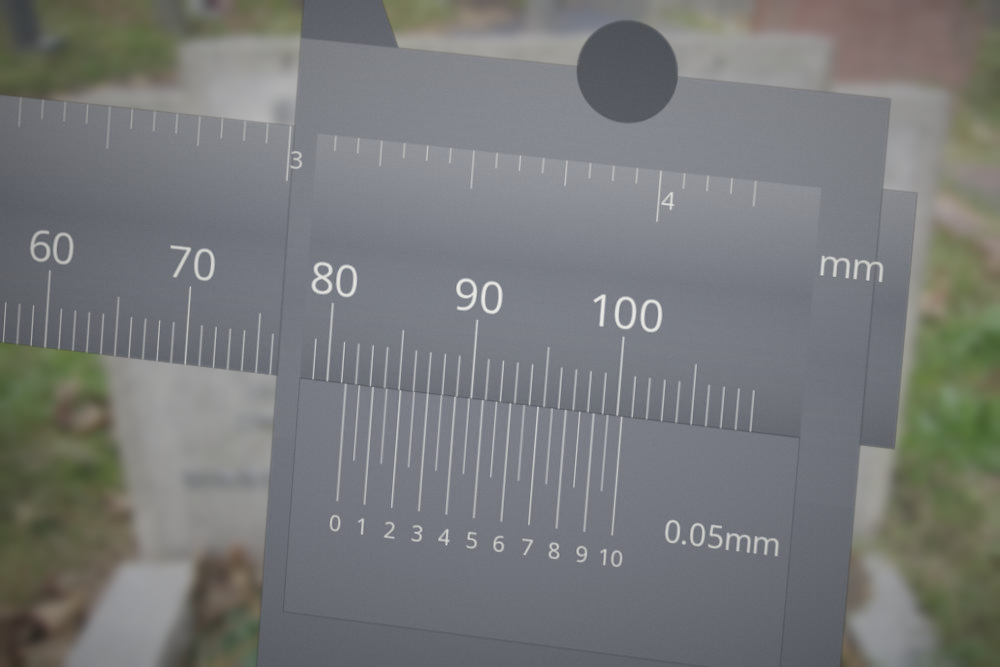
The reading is **81.3** mm
